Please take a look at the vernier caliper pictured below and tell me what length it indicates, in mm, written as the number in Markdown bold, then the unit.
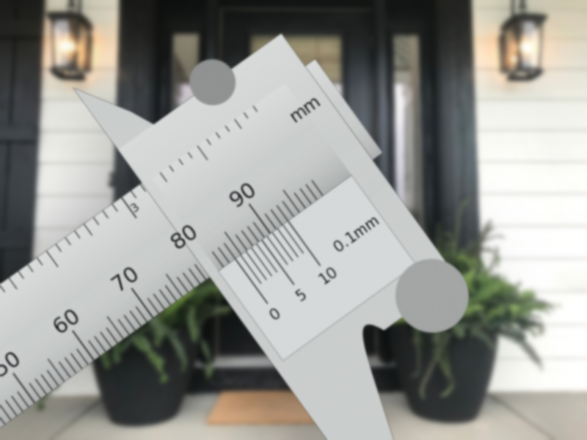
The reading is **84.0** mm
